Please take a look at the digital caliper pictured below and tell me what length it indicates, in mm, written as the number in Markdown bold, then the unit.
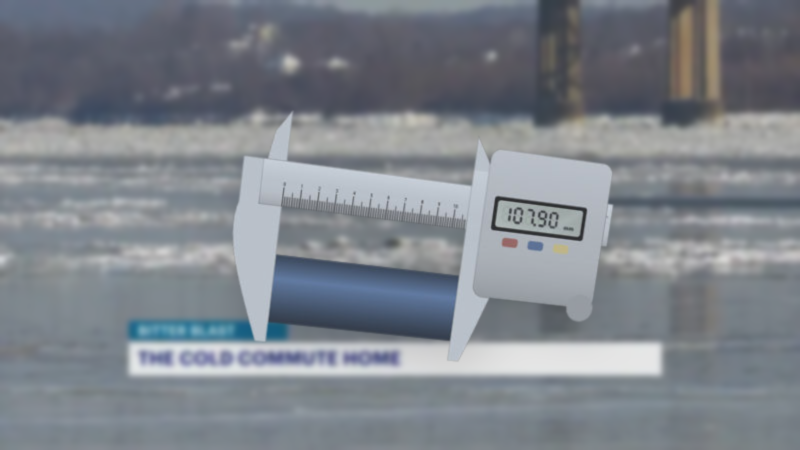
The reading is **107.90** mm
